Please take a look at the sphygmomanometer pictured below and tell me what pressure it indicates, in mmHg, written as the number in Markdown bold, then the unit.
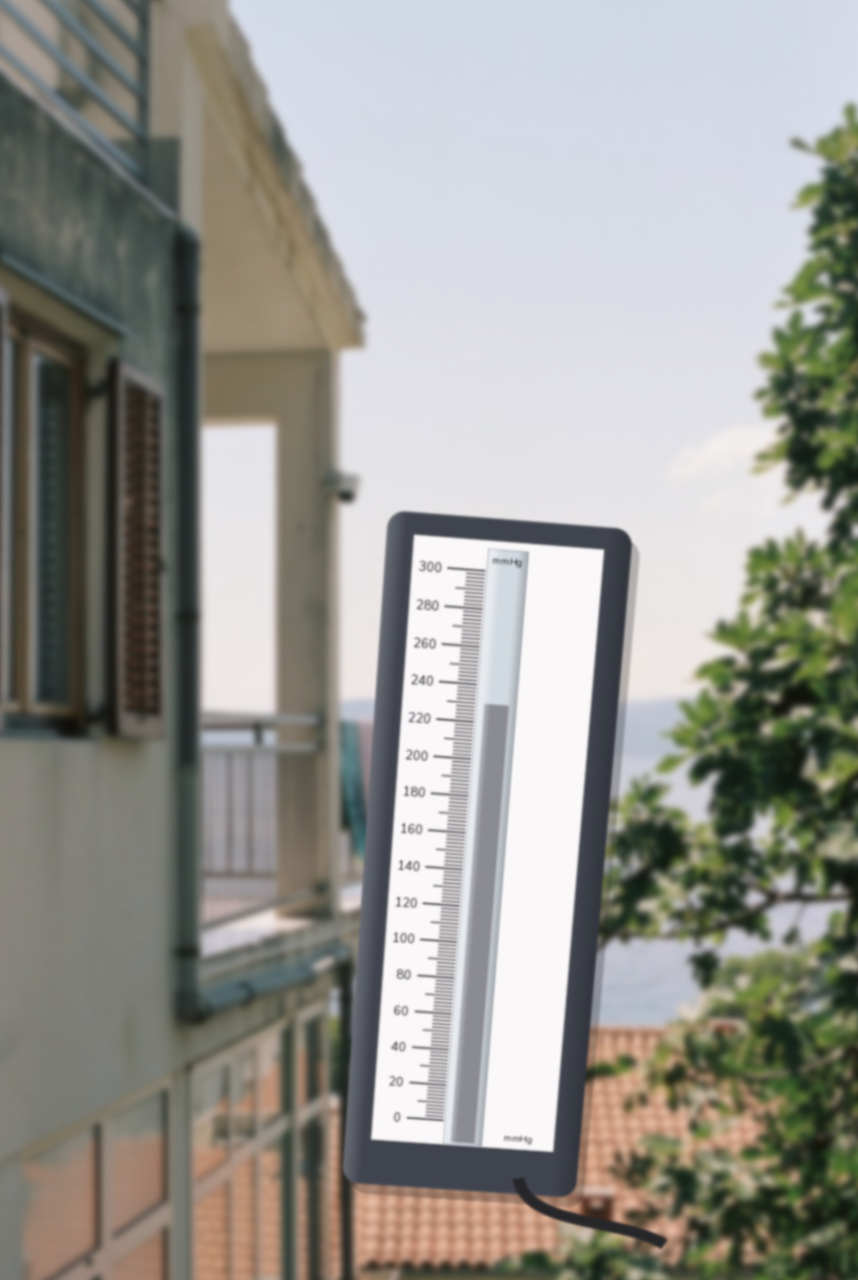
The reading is **230** mmHg
